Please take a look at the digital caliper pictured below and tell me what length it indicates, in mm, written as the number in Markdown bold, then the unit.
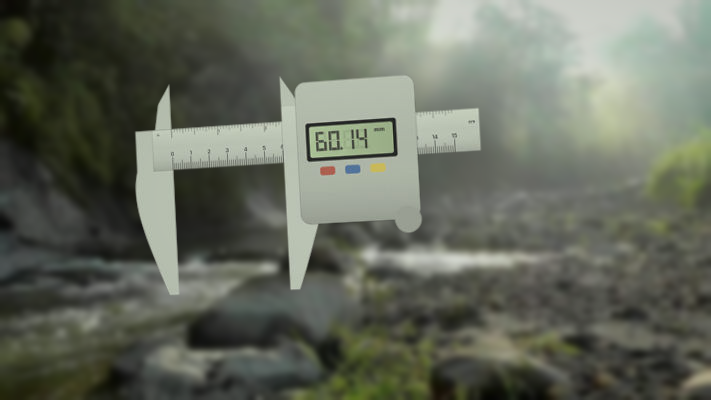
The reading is **60.14** mm
